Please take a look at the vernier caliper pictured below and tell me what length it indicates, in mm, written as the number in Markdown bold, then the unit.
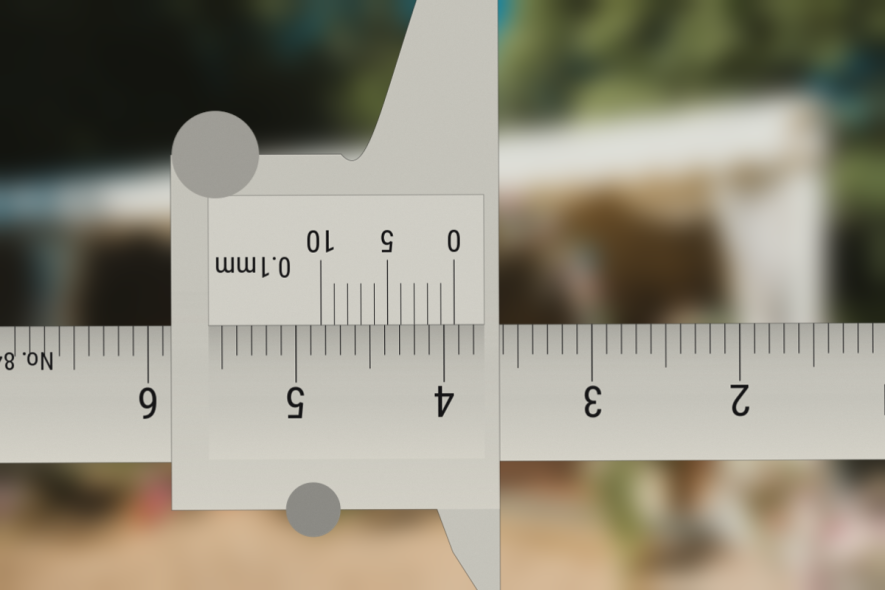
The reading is **39.3** mm
